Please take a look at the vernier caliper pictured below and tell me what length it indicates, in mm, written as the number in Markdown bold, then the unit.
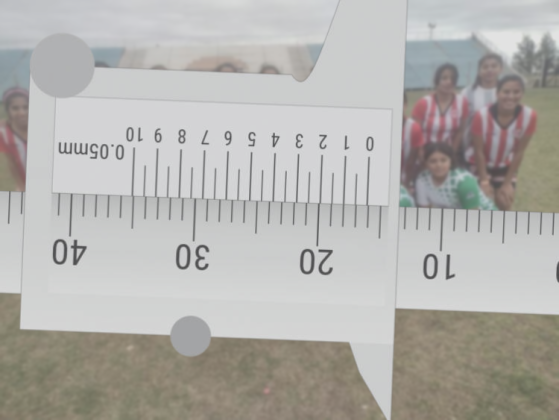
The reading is **16.1** mm
